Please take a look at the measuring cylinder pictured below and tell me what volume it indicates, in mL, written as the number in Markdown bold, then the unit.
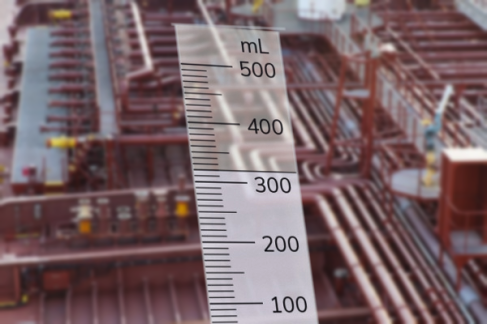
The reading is **320** mL
